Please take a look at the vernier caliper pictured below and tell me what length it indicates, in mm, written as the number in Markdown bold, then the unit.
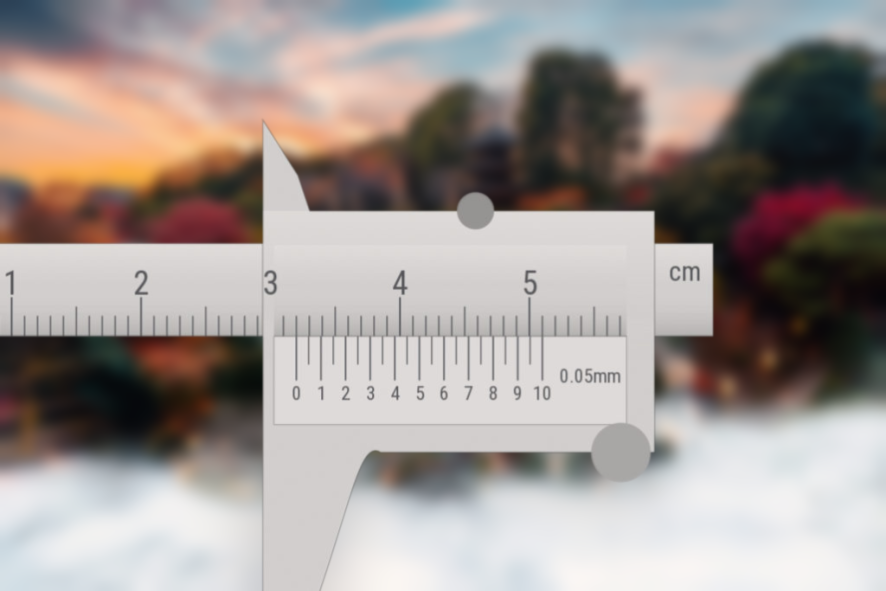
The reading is **32.0** mm
